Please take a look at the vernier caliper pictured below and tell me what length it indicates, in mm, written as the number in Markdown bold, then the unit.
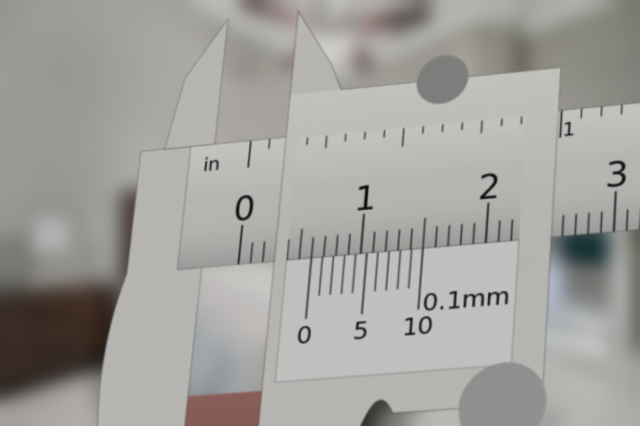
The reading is **6.0** mm
